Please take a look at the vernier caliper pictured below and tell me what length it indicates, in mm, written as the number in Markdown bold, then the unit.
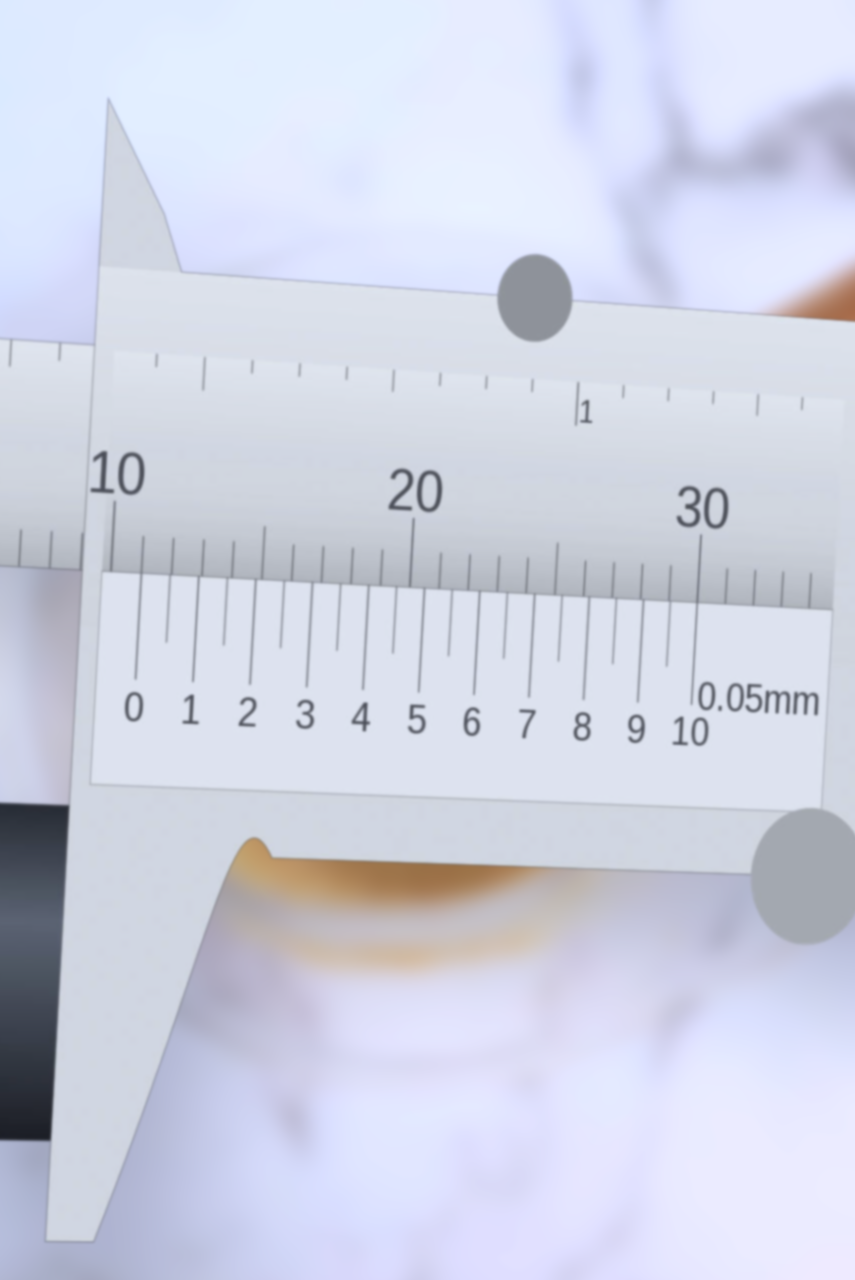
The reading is **11.0** mm
